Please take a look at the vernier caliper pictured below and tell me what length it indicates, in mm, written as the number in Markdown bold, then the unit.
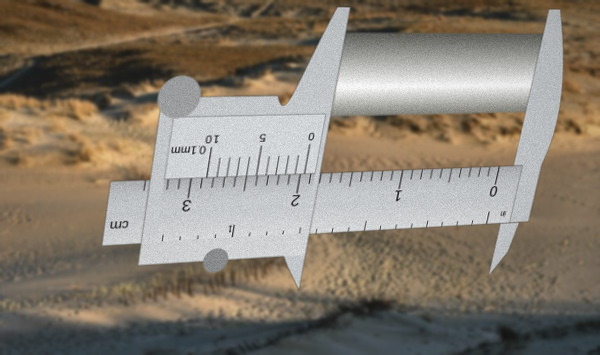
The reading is **19.6** mm
